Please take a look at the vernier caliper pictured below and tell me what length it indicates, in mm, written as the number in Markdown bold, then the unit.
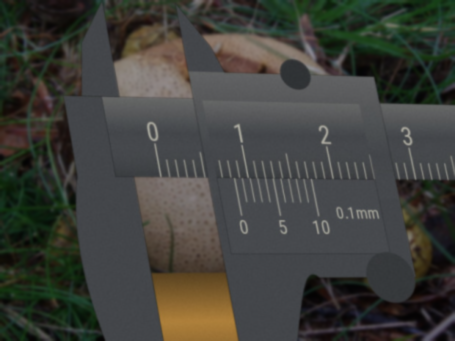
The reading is **8.4** mm
